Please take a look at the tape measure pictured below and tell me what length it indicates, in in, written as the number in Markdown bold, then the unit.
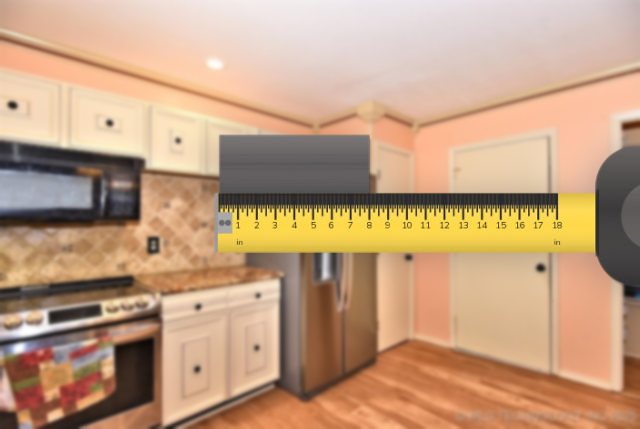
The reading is **8** in
